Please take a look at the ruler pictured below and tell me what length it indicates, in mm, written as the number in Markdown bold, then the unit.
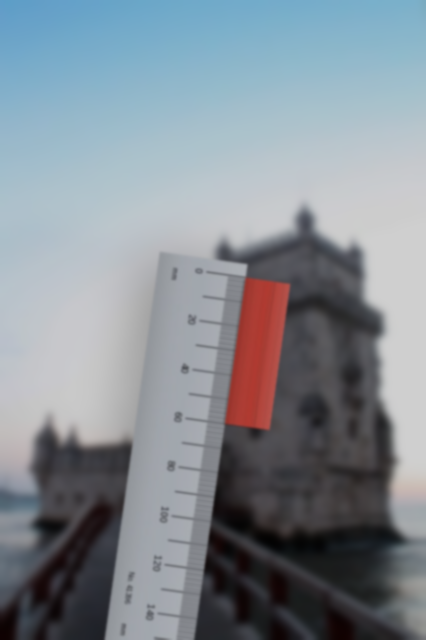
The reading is **60** mm
